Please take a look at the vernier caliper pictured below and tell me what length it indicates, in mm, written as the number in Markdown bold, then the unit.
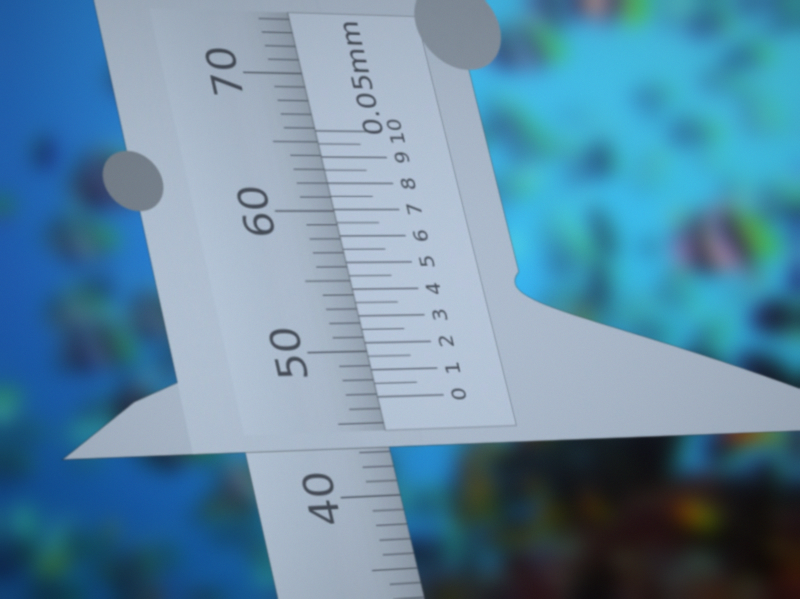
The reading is **46.8** mm
